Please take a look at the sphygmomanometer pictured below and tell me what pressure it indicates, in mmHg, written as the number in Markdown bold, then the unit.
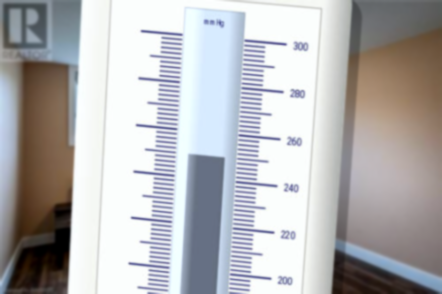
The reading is **250** mmHg
